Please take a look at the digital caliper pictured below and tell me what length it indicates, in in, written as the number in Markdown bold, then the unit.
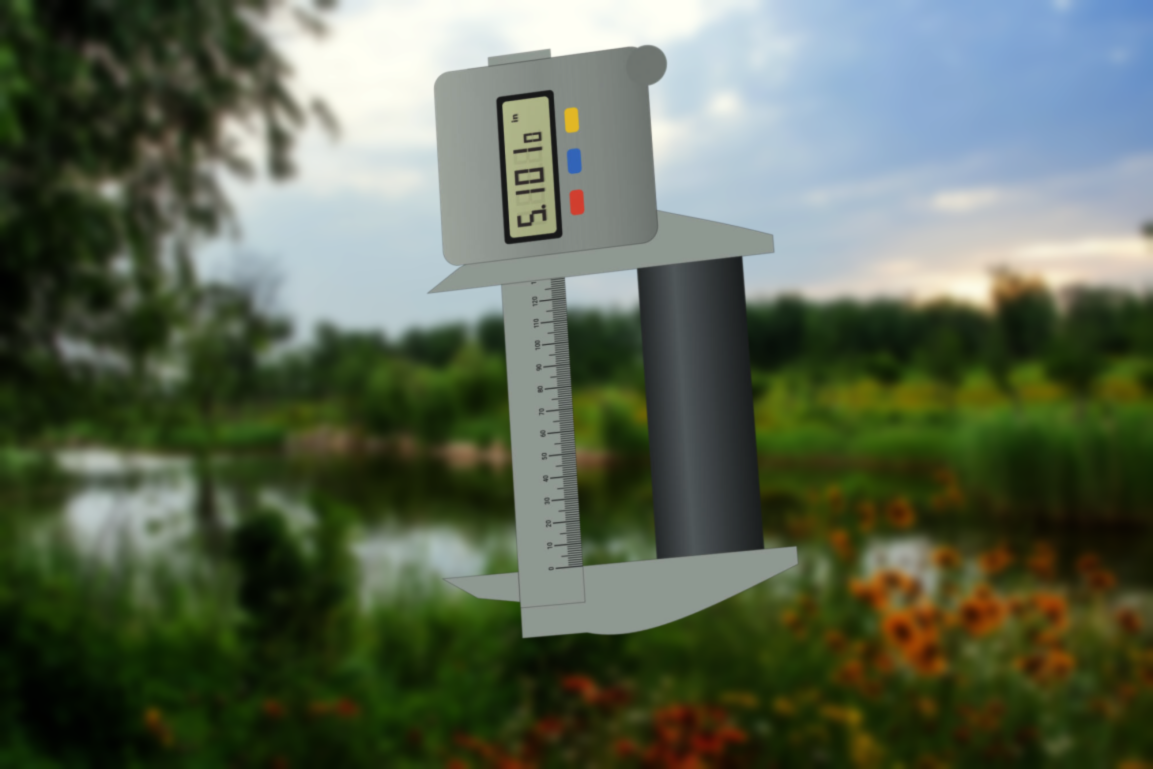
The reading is **5.1010** in
